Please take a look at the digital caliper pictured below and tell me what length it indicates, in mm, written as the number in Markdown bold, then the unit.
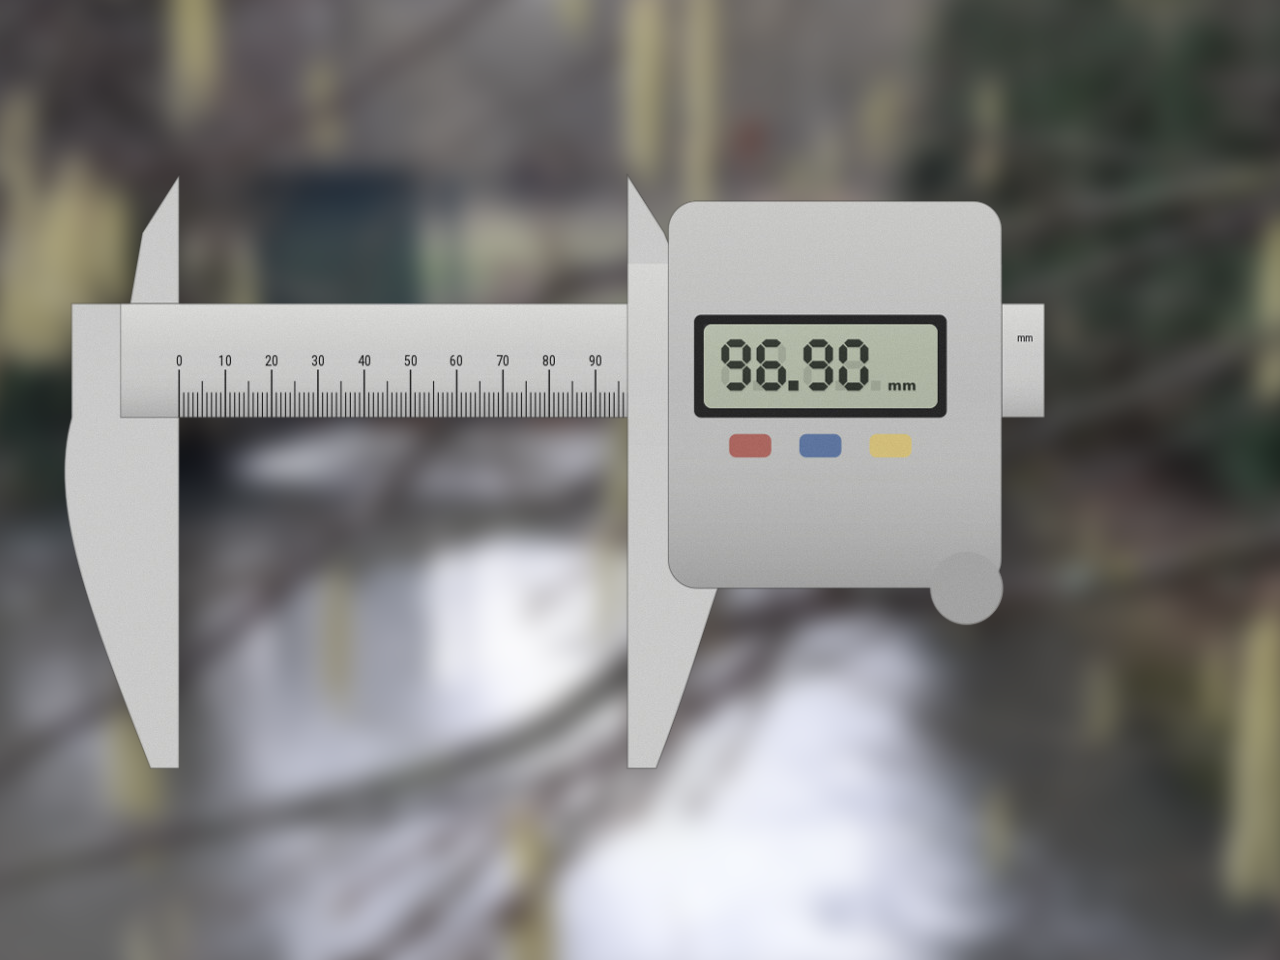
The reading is **96.90** mm
